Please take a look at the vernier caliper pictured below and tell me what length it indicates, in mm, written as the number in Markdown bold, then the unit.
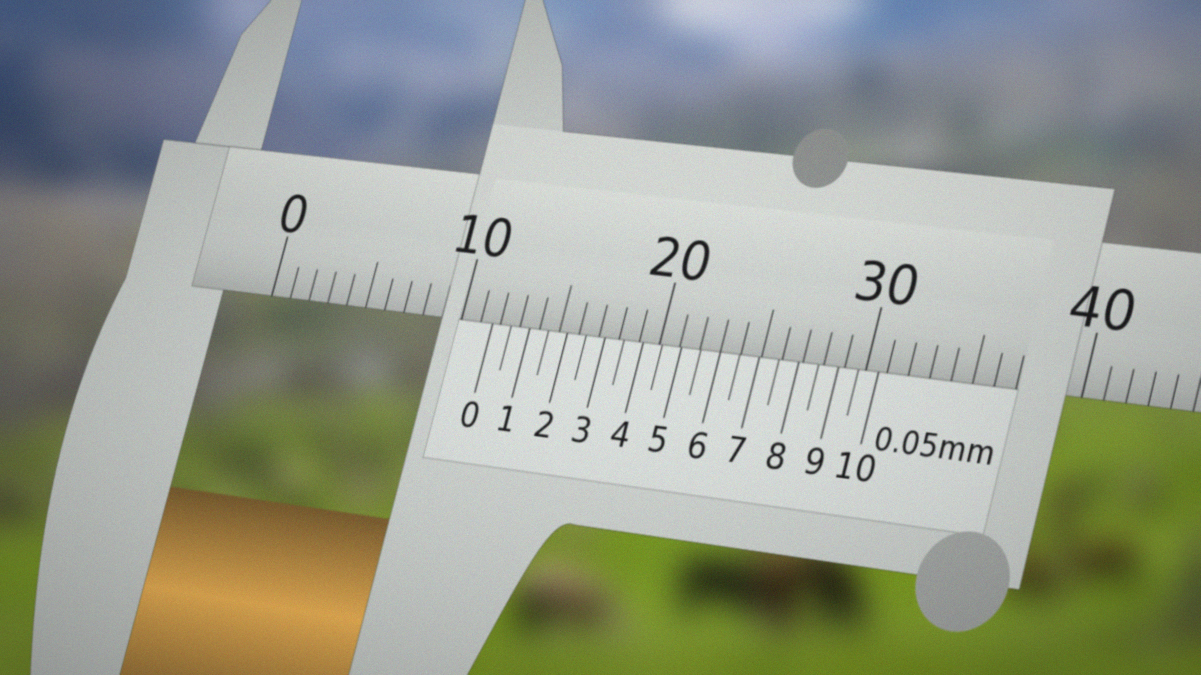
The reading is **11.6** mm
